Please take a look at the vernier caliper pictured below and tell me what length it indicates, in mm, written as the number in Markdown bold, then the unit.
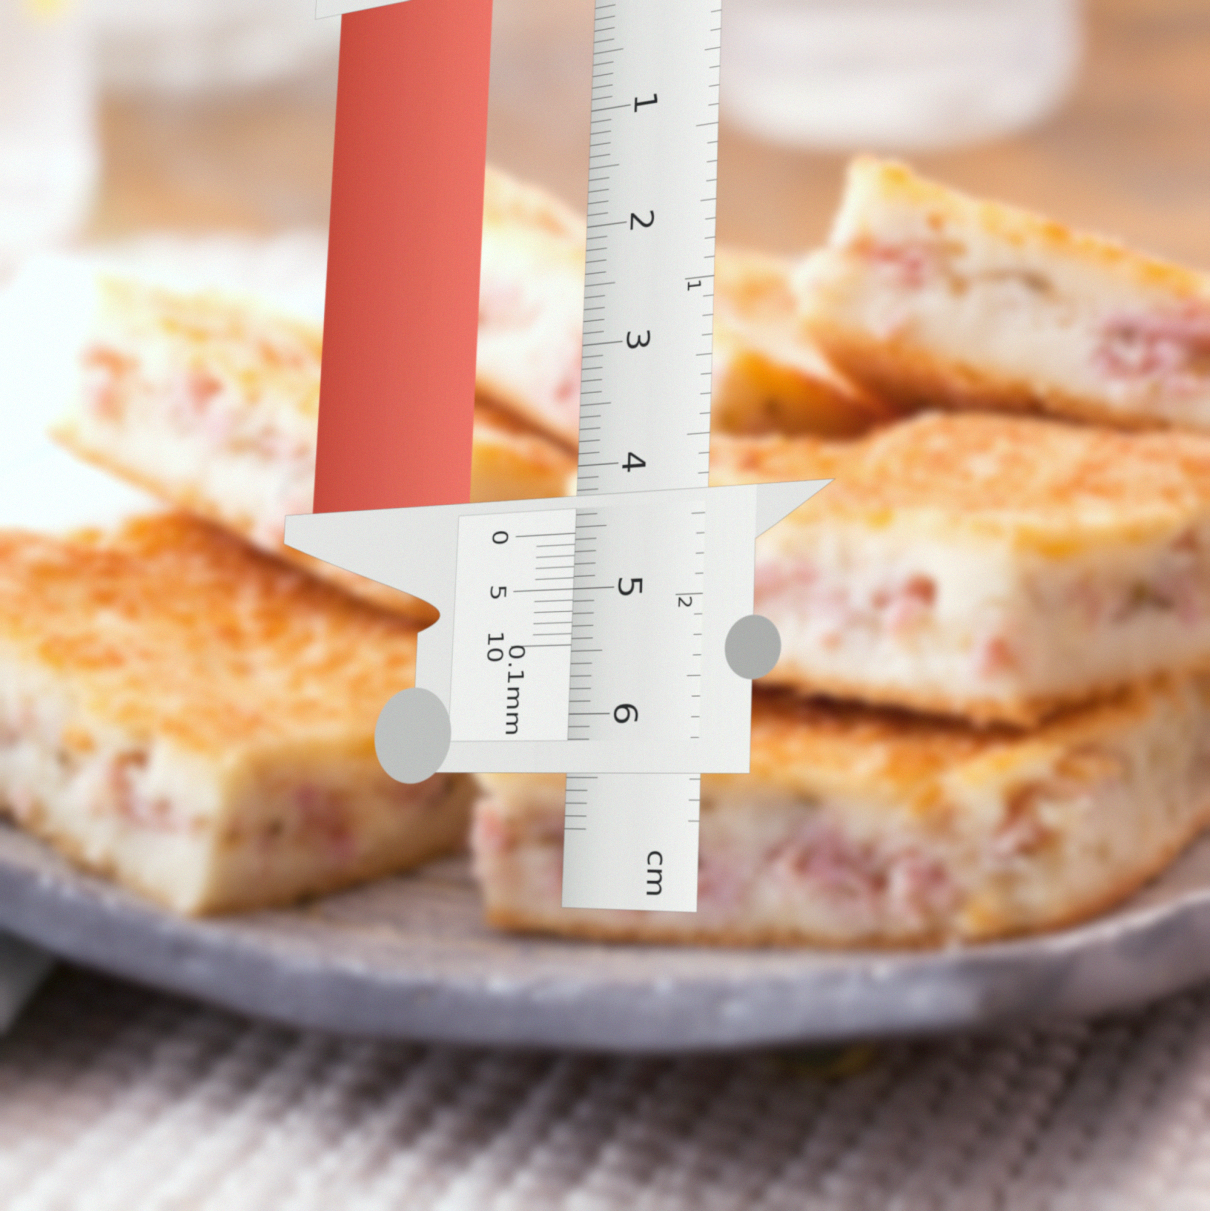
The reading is **45.5** mm
